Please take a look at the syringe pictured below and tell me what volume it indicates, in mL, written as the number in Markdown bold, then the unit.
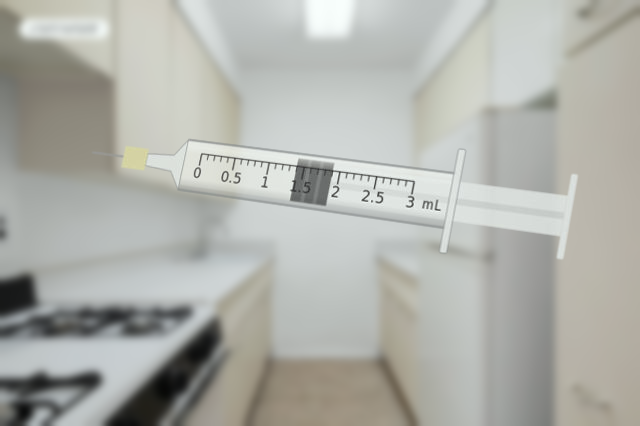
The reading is **1.4** mL
